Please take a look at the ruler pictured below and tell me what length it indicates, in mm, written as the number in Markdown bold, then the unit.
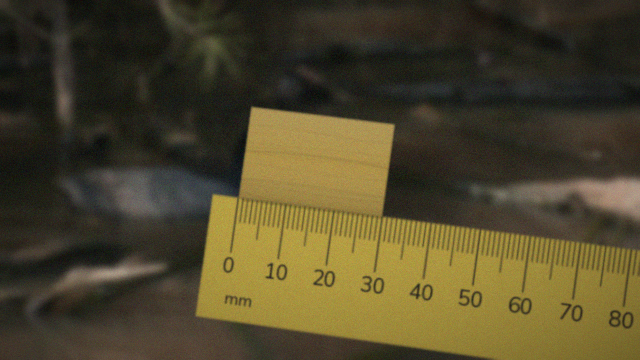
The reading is **30** mm
